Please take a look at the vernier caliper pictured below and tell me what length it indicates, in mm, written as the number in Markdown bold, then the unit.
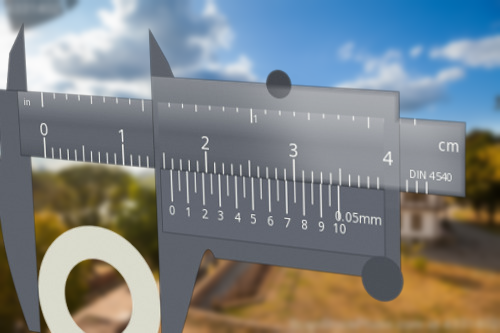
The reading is **15.8** mm
